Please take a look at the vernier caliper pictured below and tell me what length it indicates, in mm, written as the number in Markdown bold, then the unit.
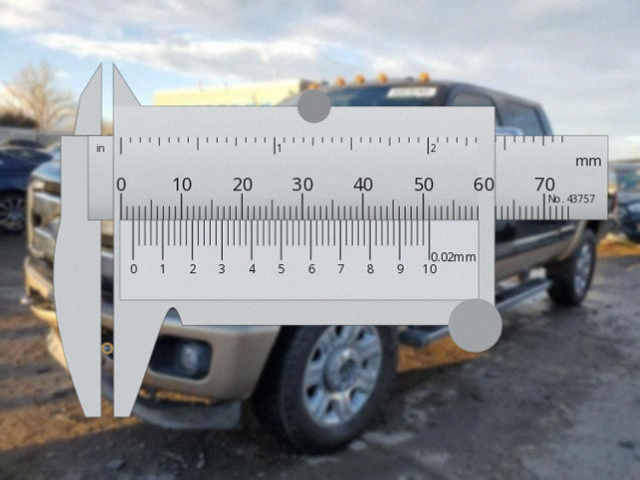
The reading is **2.0** mm
